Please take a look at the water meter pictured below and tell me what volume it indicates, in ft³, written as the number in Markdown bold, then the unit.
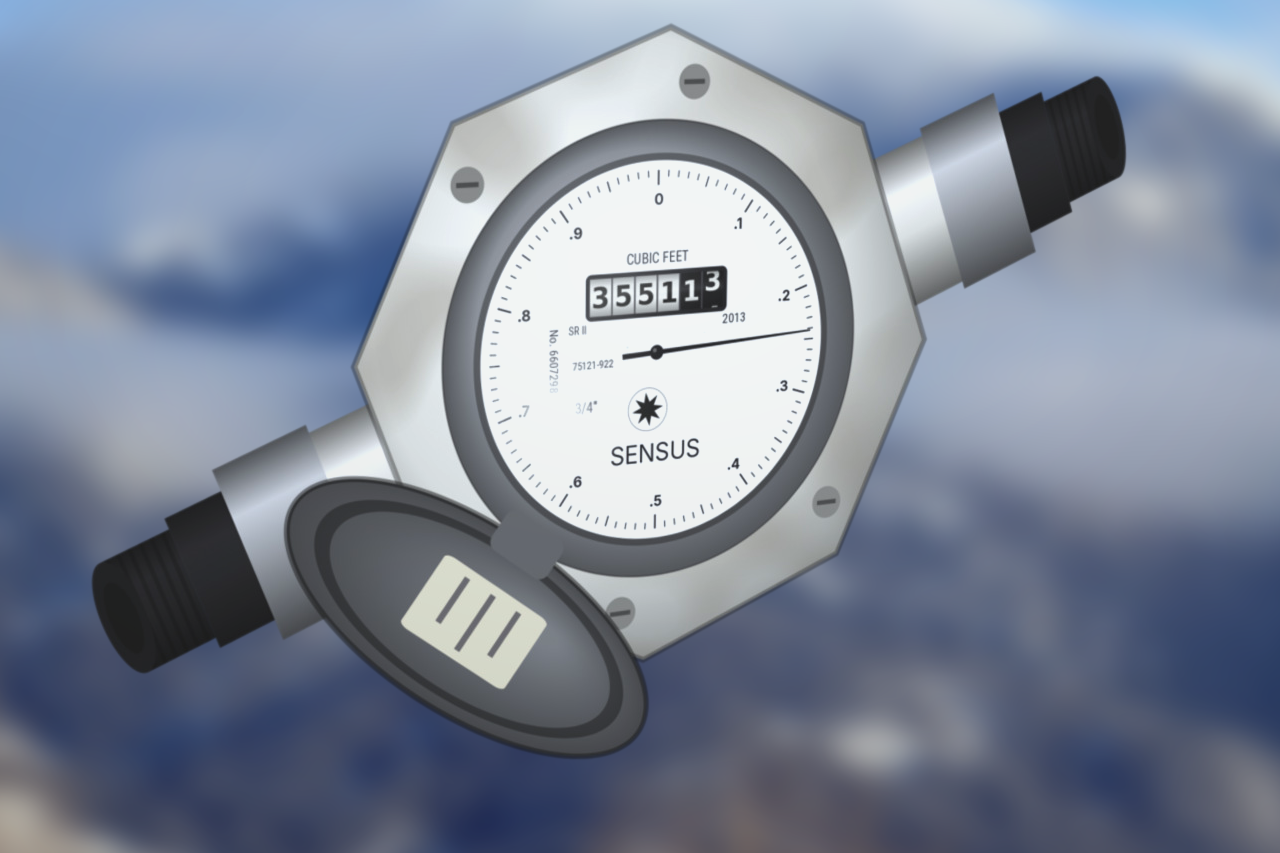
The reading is **355113.24** ft³
